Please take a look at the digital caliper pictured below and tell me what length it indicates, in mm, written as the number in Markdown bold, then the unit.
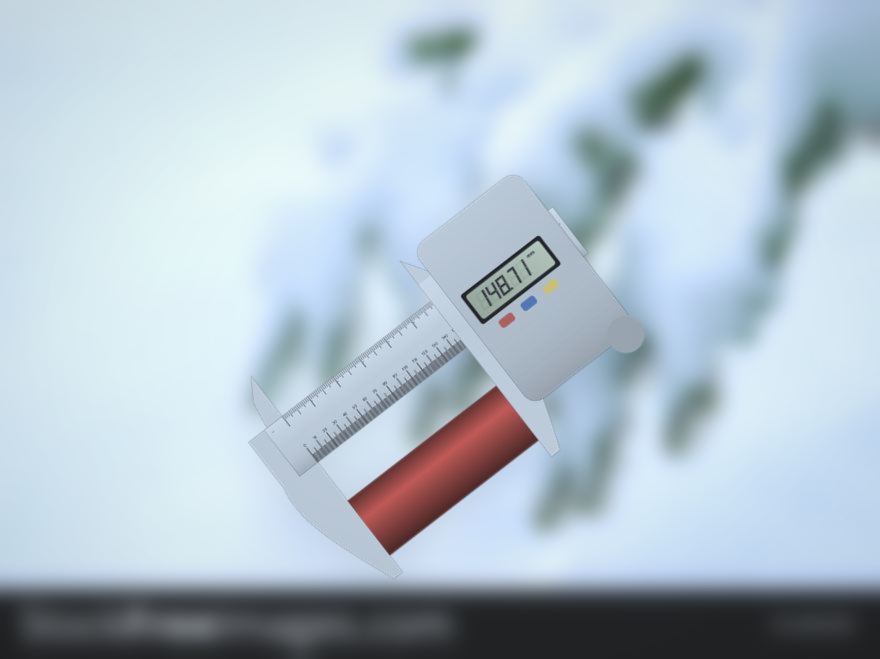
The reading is **148.71** mm
